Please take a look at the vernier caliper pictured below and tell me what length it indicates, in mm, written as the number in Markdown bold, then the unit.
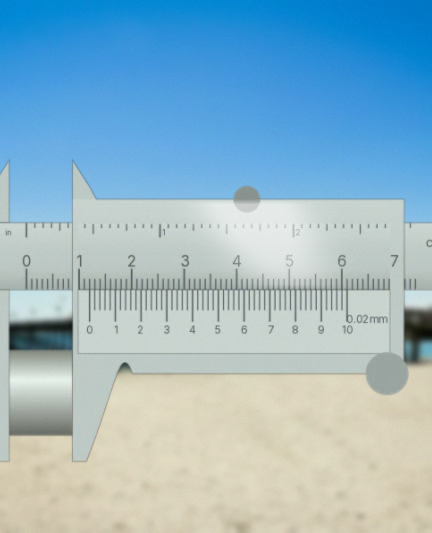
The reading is **12.0** mm
